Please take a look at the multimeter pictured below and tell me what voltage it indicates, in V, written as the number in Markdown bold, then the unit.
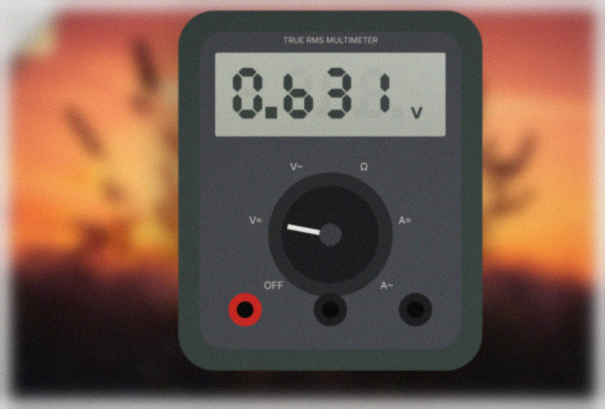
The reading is **0.631** V
